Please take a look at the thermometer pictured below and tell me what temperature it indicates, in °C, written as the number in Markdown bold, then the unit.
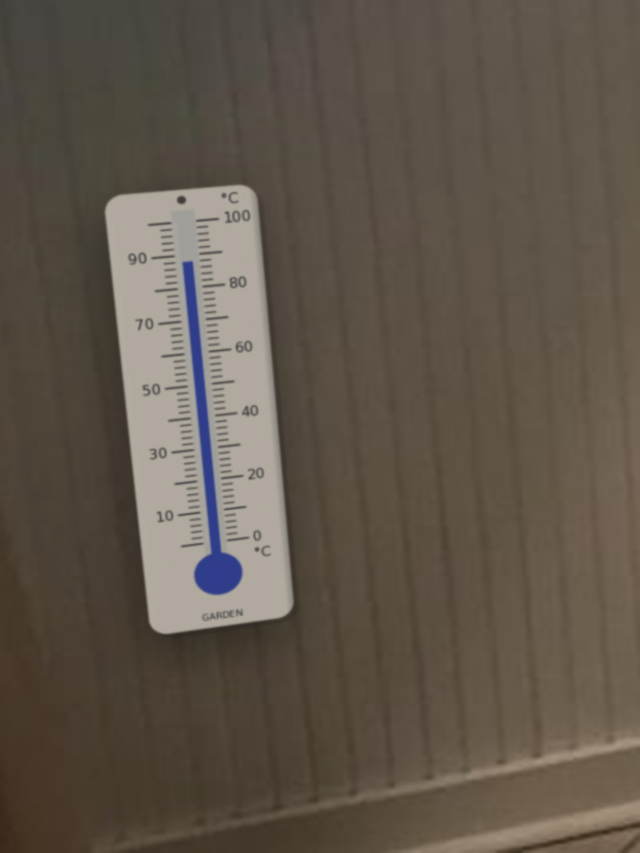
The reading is **88** °C
